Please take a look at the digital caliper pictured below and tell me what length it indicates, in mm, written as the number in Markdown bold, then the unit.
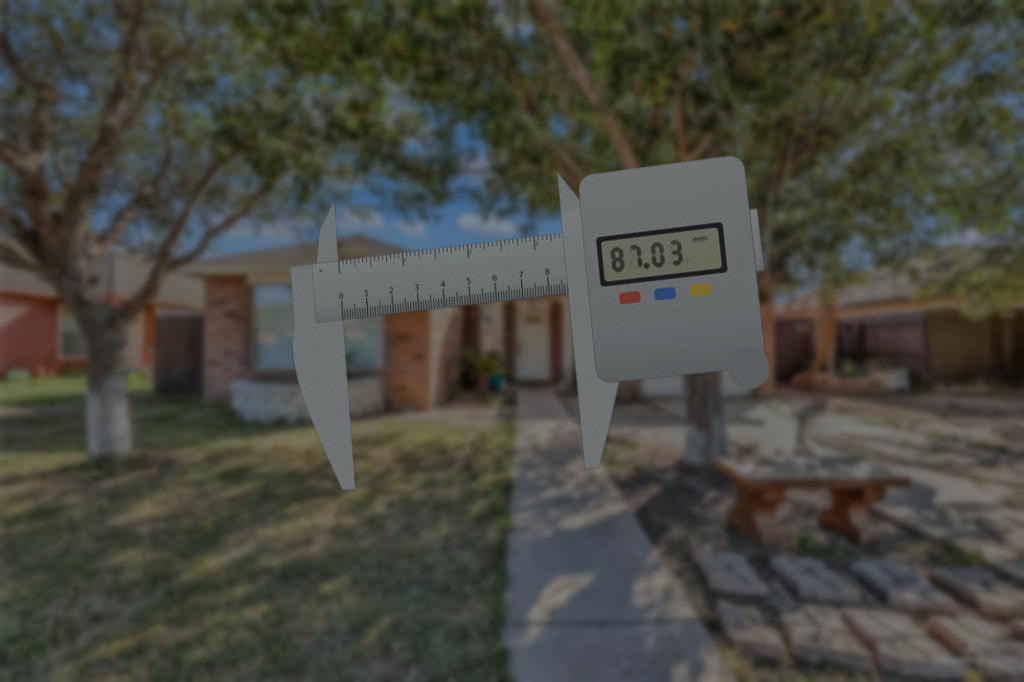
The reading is **87.03** mm
